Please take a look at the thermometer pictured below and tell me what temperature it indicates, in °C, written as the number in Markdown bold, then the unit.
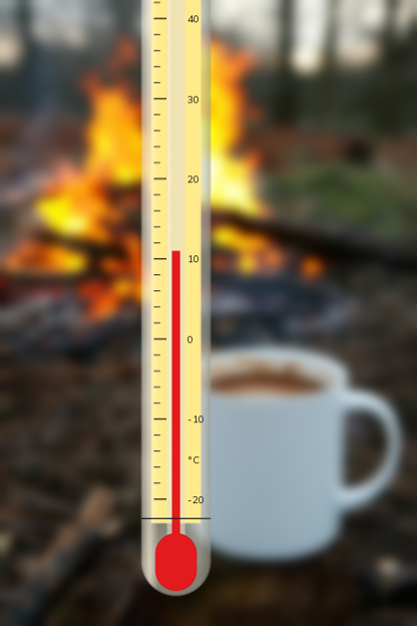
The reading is **11** °C
